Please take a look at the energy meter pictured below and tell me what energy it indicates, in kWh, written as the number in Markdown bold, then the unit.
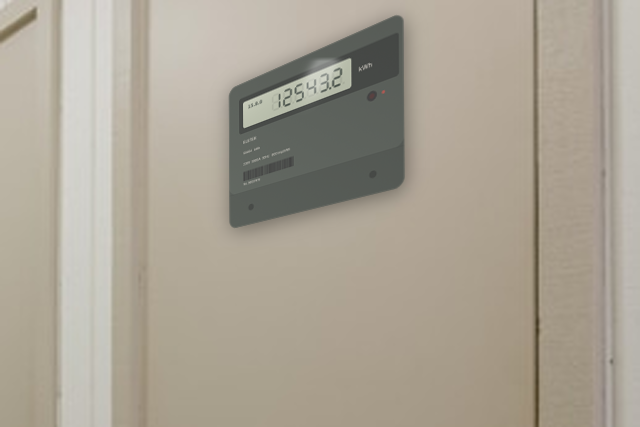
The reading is **12543.2** kWh
